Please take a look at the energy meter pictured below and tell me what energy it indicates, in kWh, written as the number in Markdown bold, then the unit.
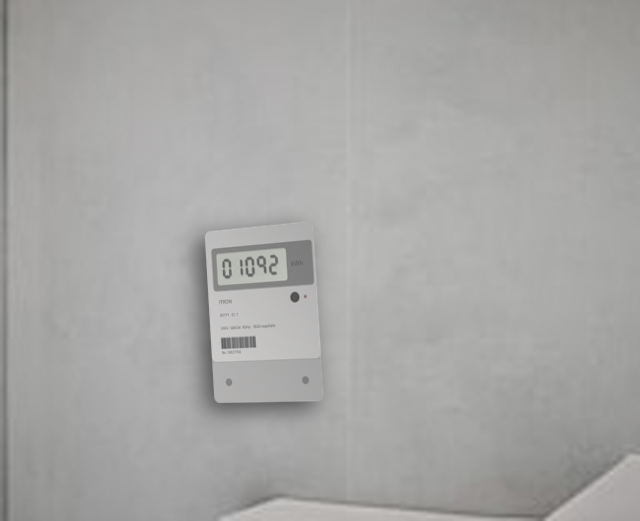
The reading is **1092** kWh
